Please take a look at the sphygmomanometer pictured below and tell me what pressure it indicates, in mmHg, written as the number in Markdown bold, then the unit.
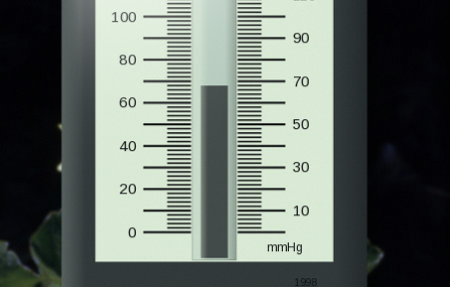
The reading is **68** mmHg
